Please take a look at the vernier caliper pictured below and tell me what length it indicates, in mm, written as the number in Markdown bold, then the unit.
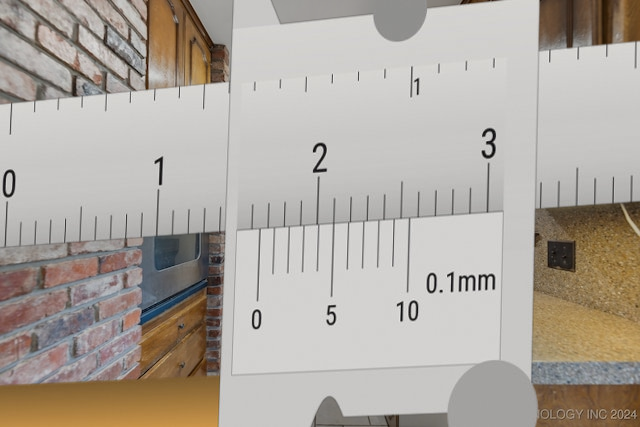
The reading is **16.5** mm
